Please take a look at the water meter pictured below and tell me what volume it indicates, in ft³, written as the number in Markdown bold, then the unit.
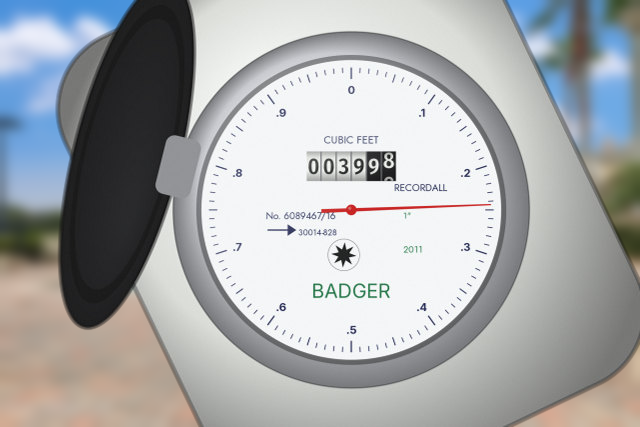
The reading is **3998.24** ft³
